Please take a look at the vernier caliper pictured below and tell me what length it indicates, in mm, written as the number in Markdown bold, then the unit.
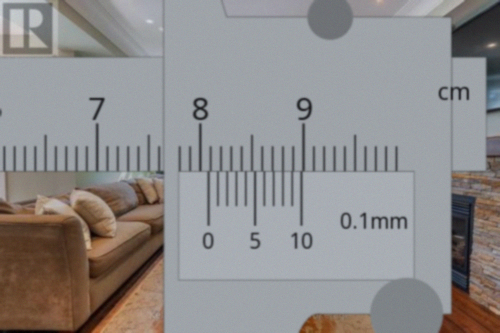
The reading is **80.8** mm
